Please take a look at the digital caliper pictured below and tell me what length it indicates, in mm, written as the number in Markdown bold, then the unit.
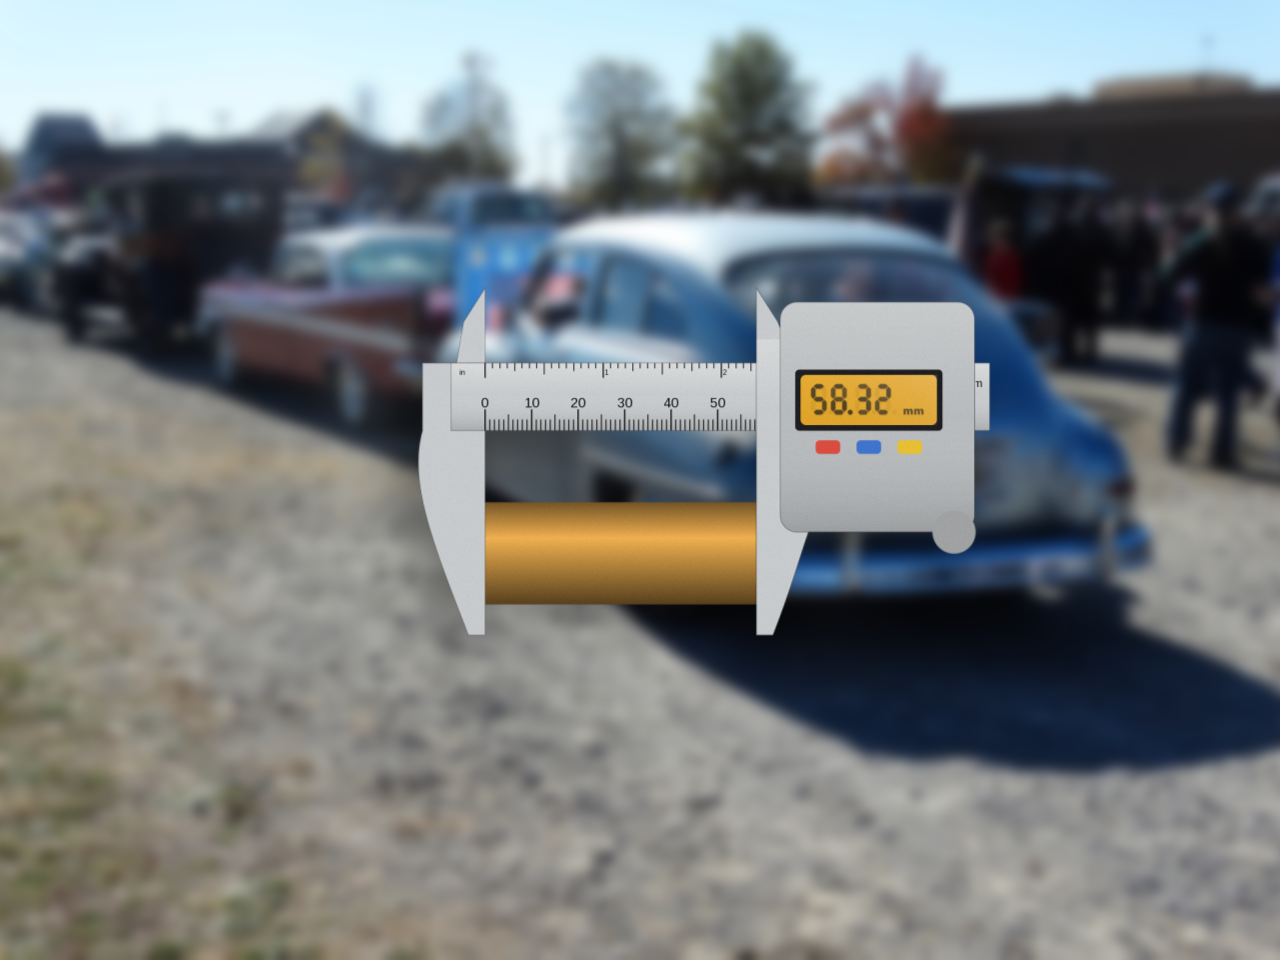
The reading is **58.32** mm
